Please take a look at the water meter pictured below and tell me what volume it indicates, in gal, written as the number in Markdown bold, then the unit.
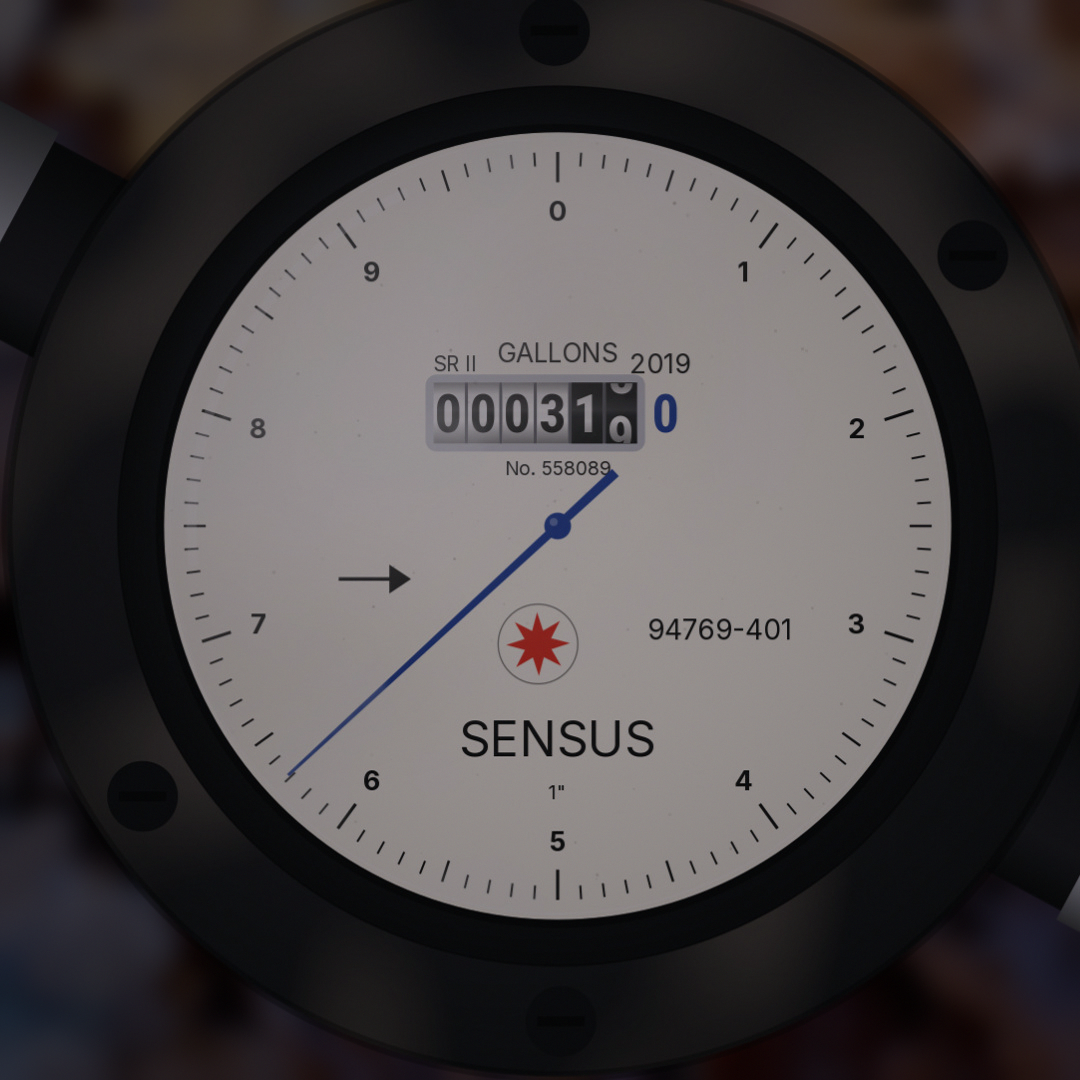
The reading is **3186.3** gal
